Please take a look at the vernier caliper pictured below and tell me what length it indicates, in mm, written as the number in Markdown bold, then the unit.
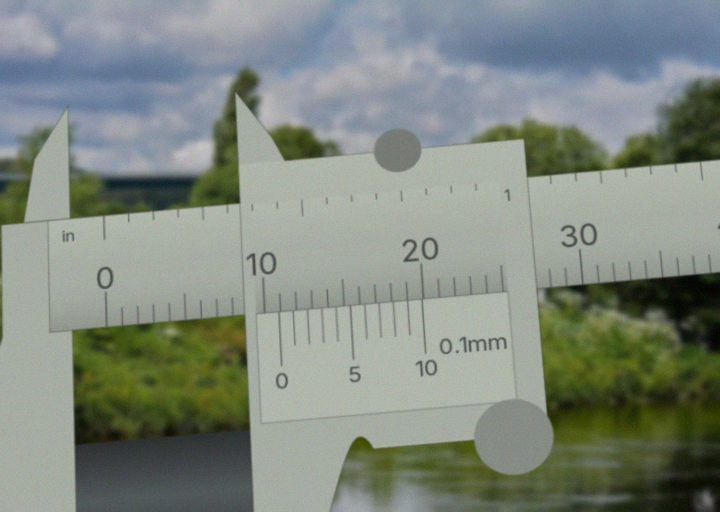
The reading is **10.9** mm
